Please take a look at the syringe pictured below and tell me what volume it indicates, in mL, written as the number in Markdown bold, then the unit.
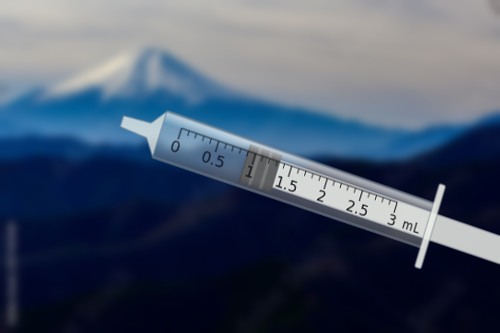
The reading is **0.9** mL
